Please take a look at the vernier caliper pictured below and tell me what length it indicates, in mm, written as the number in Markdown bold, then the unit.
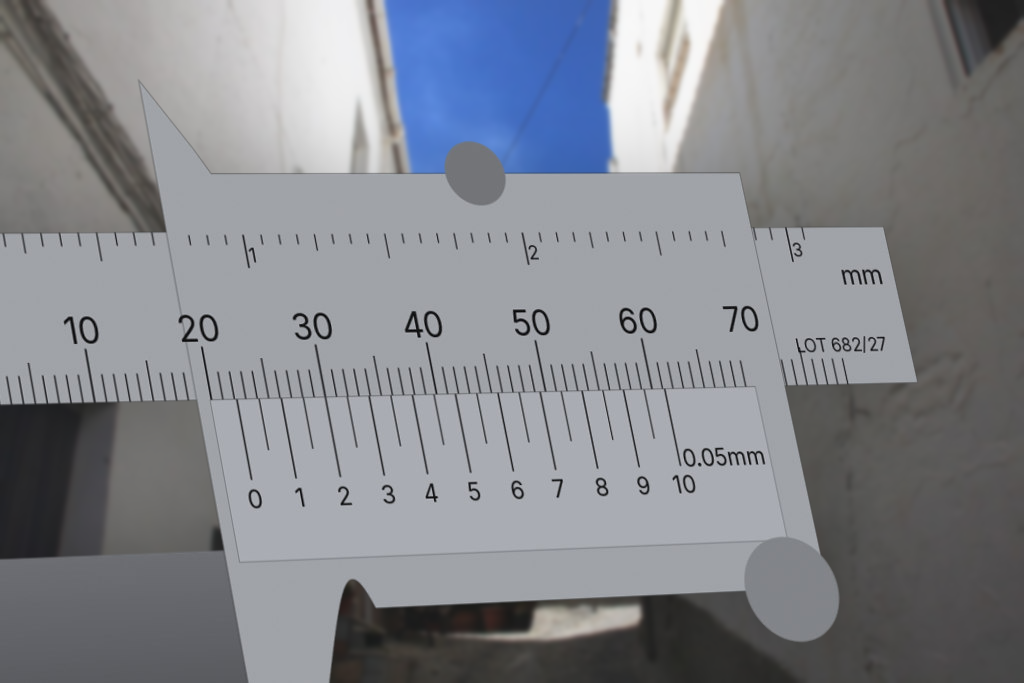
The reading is **22.2** mm
